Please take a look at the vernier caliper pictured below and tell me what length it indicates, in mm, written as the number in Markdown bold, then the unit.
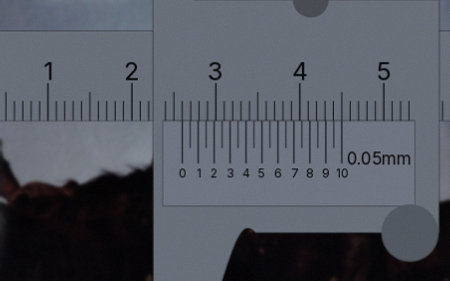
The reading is **26.0** mm
